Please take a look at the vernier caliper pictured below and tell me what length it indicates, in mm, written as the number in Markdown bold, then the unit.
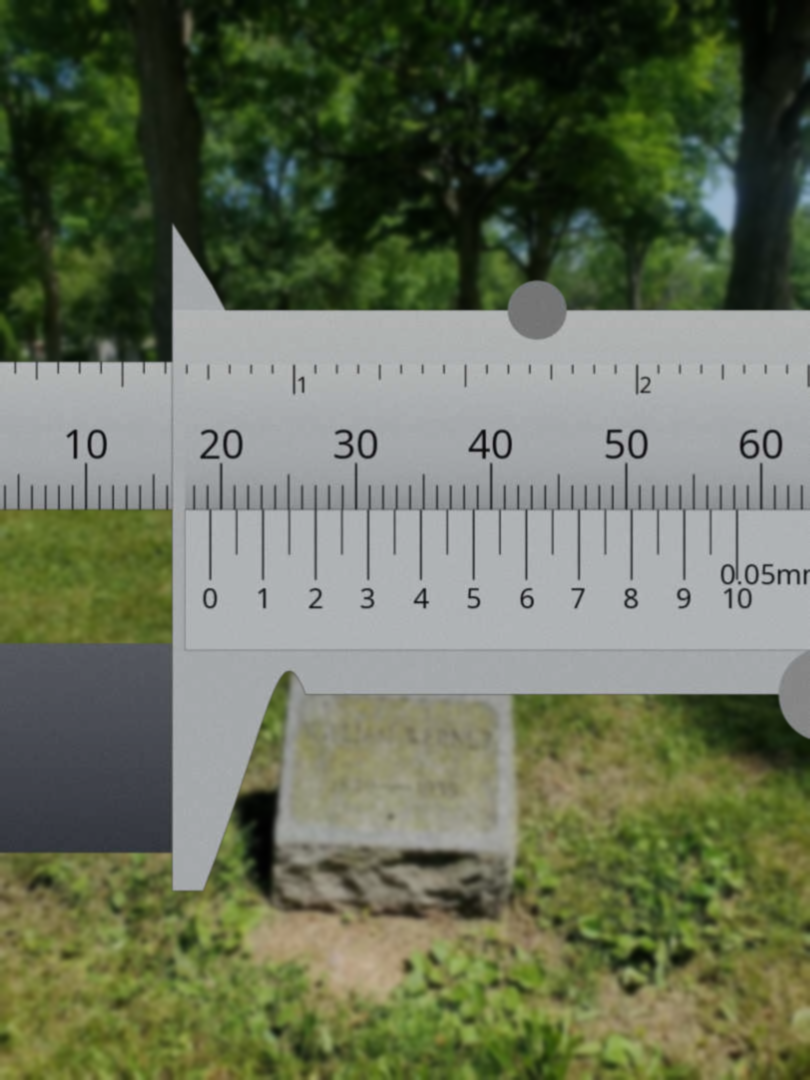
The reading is **19.2** mm
